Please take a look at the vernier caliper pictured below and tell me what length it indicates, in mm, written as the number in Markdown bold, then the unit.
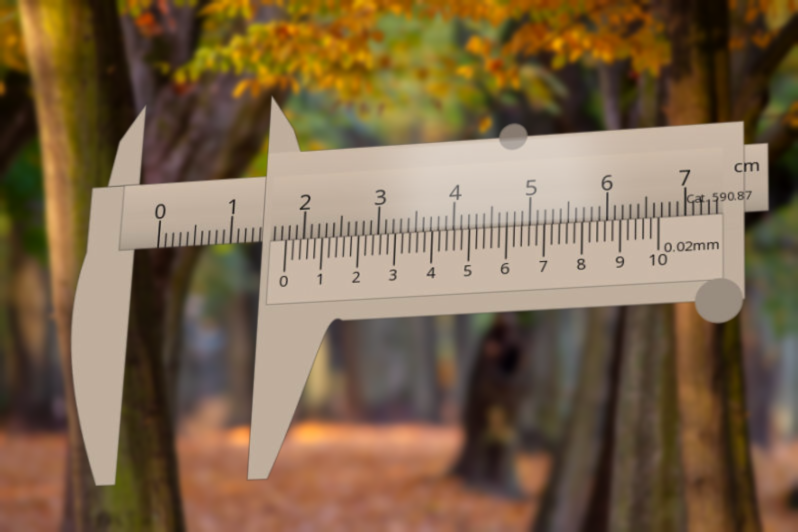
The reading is **17.6** mm
